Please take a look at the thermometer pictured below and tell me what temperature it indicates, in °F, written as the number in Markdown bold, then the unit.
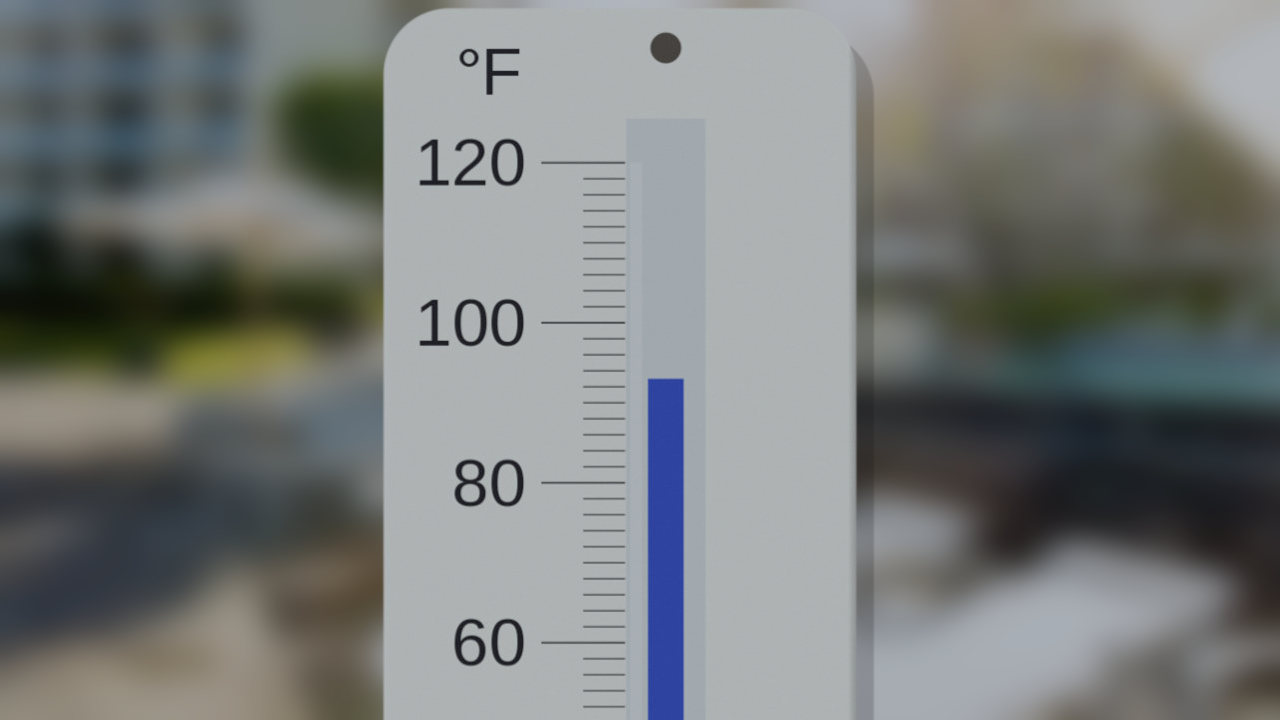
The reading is **93** °F
